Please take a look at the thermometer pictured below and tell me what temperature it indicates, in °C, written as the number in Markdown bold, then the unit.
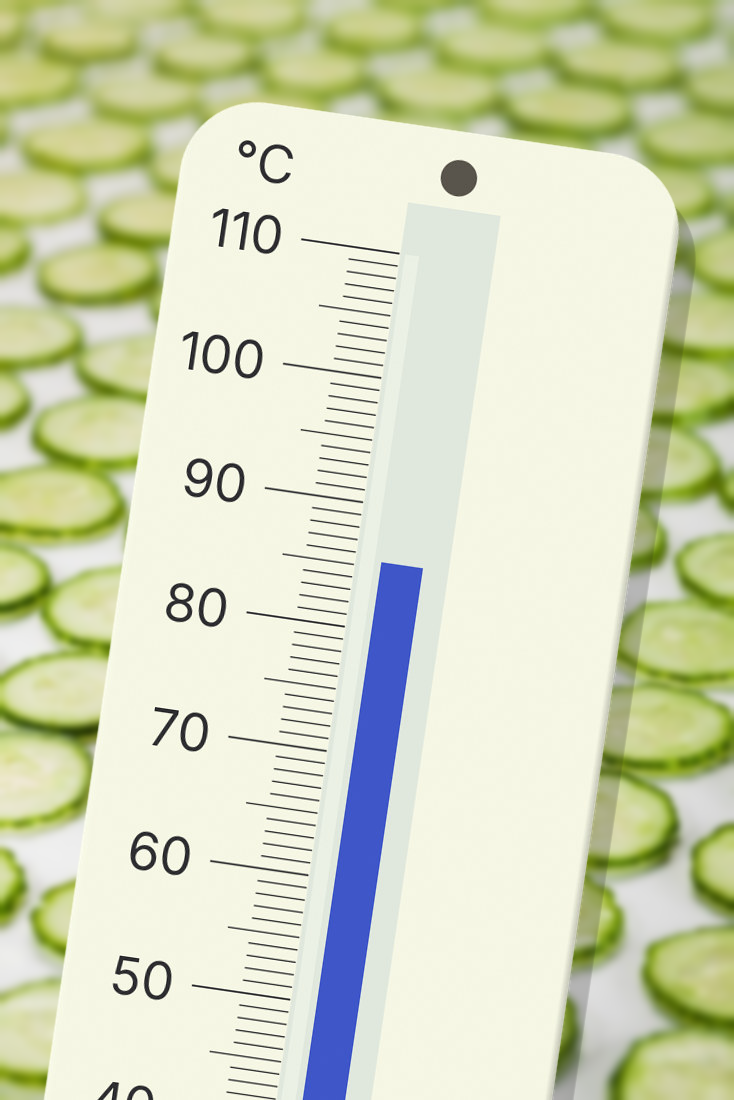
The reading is **85.5** °C
